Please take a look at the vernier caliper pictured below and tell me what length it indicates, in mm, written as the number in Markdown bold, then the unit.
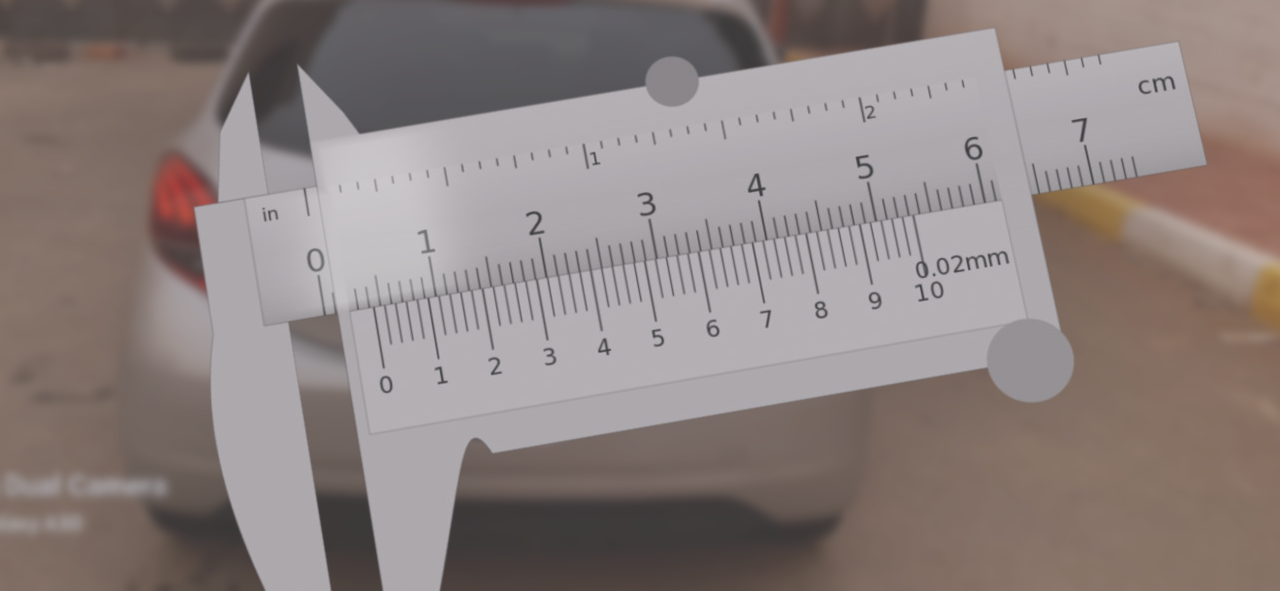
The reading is **4.4** mm
